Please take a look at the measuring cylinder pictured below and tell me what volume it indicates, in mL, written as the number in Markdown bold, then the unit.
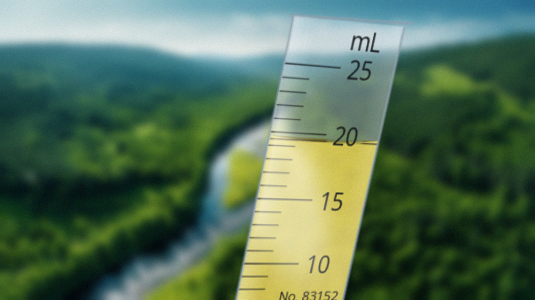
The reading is **19.5** mL
